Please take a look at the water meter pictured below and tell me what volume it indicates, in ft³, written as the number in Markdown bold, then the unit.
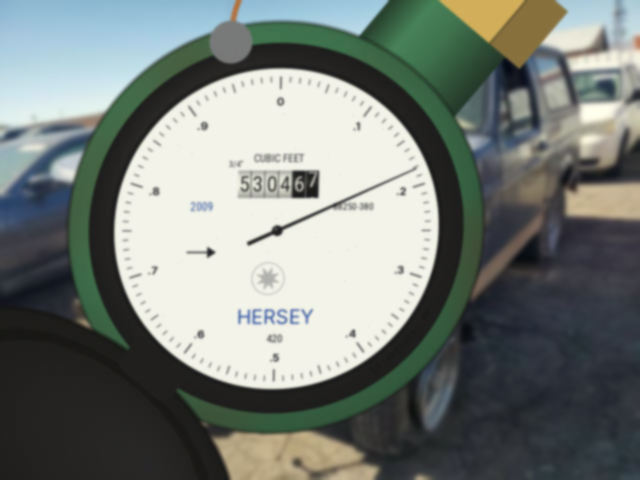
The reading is **530467.18** ft³
